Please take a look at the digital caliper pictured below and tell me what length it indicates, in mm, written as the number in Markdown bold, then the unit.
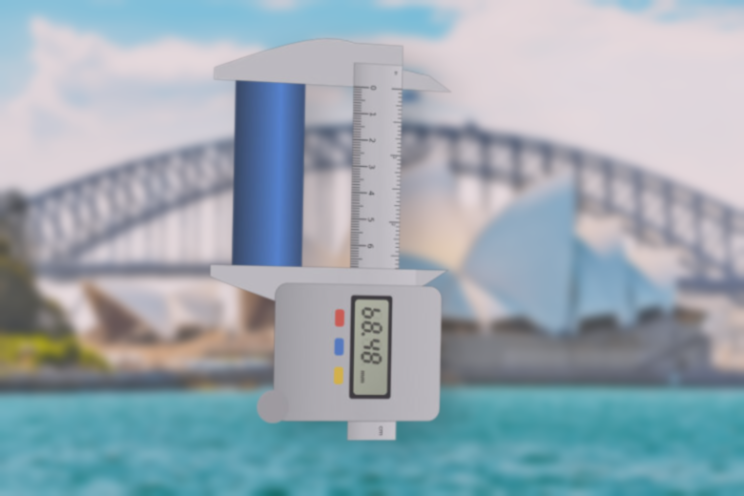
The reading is **68.48** mm
